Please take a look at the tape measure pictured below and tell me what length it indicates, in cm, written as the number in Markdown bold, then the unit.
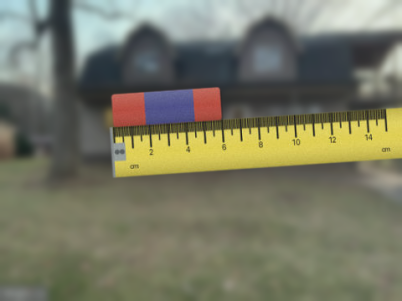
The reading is **6** cm
